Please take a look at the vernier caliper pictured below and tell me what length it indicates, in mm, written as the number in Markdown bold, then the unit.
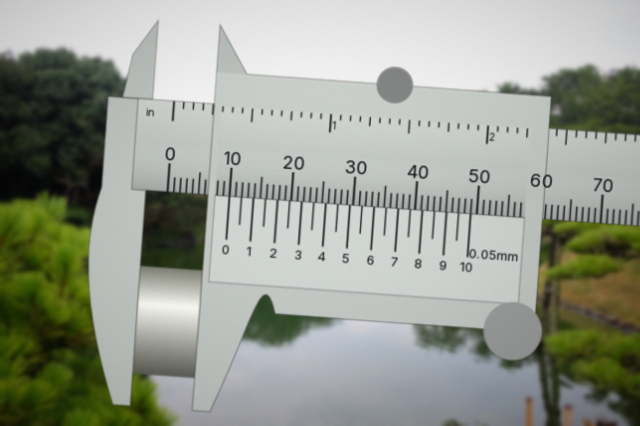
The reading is **10.0** mm
